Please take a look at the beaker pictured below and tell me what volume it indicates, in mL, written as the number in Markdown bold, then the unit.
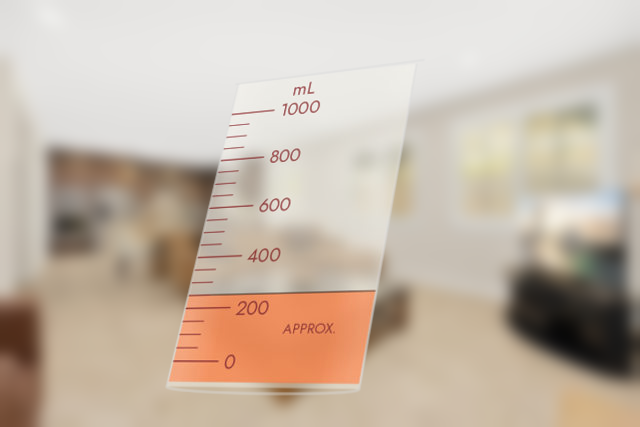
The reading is **250** mL
